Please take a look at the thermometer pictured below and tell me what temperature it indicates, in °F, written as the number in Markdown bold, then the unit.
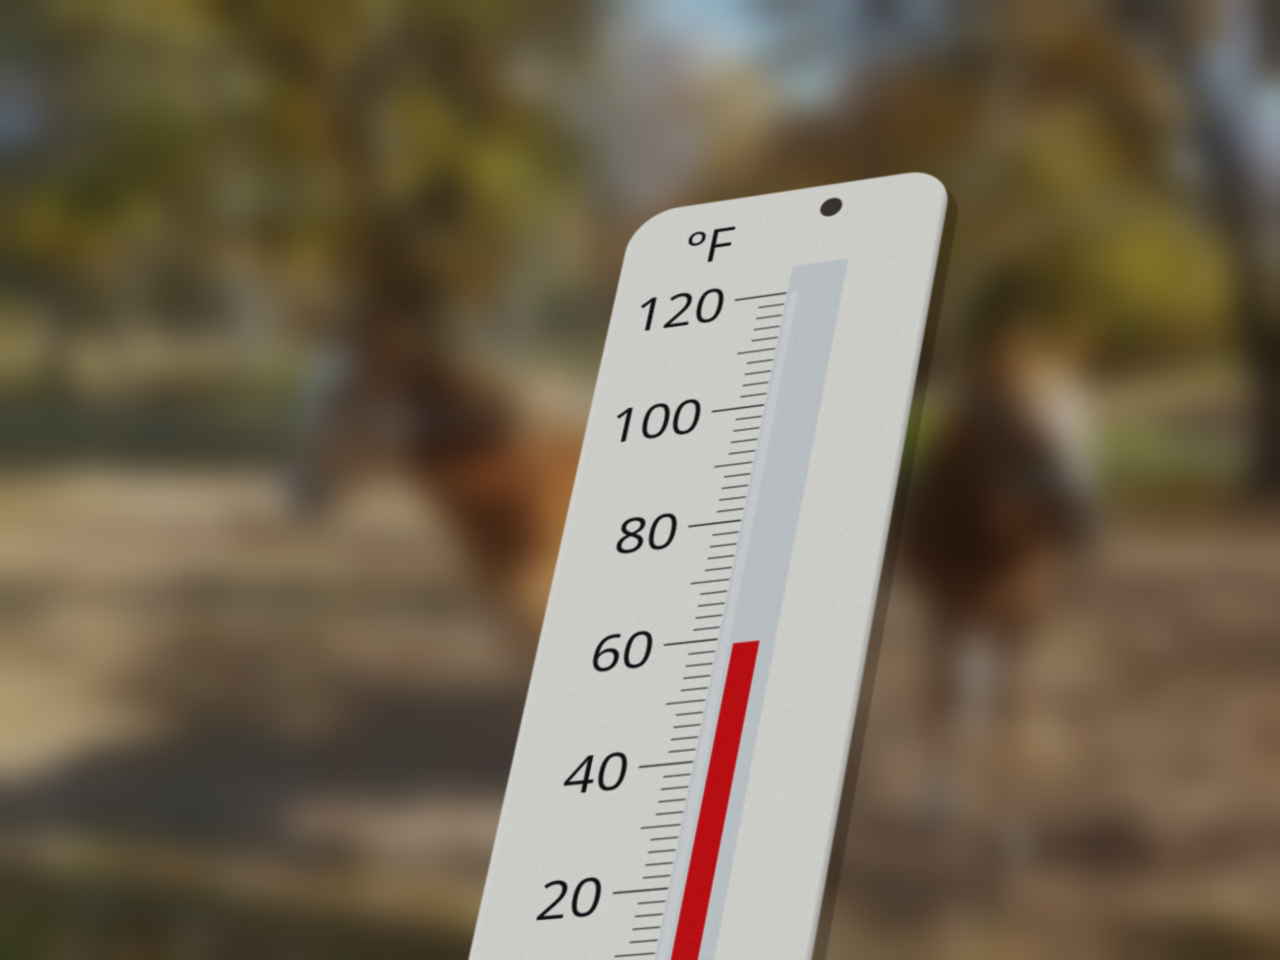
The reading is **59** °F
